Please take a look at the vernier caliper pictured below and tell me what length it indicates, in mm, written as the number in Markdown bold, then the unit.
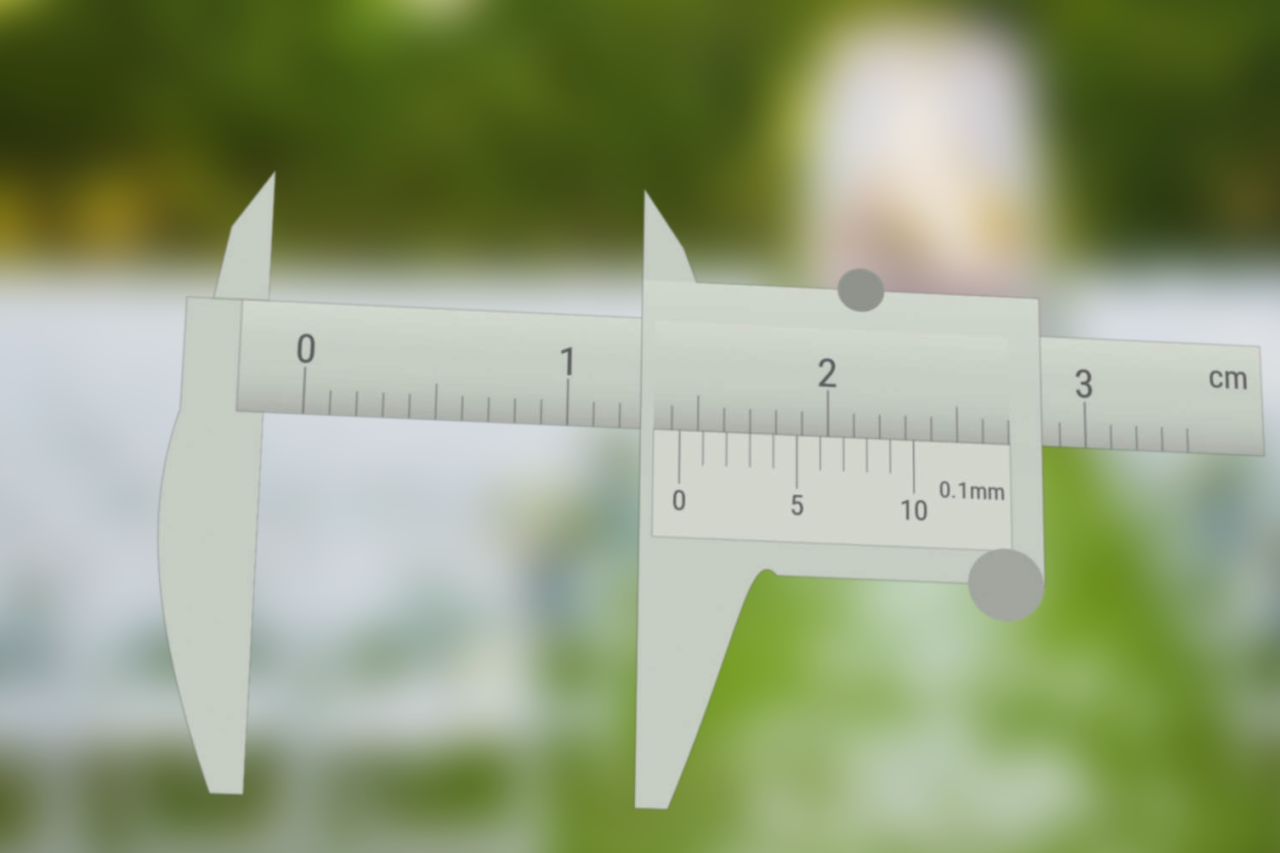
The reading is **14.3** mm
